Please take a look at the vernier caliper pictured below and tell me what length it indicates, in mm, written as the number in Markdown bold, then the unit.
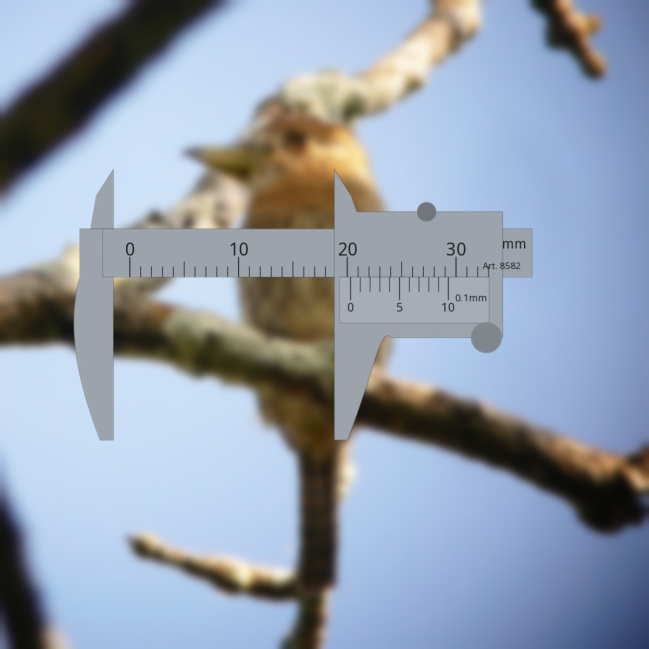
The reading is **20.3** mm
